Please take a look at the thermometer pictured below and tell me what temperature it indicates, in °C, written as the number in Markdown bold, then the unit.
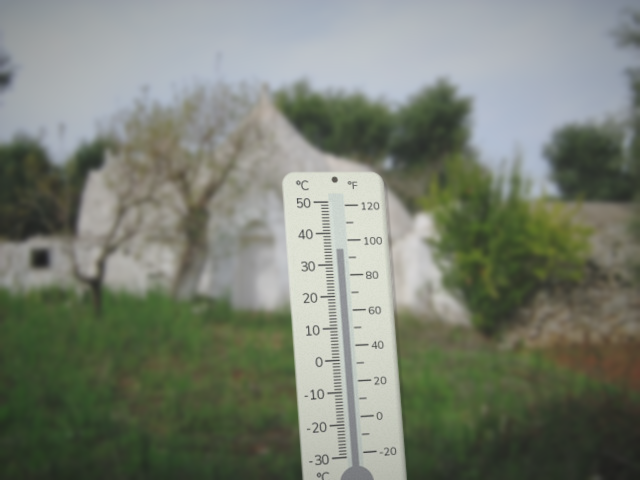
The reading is **35** °C
